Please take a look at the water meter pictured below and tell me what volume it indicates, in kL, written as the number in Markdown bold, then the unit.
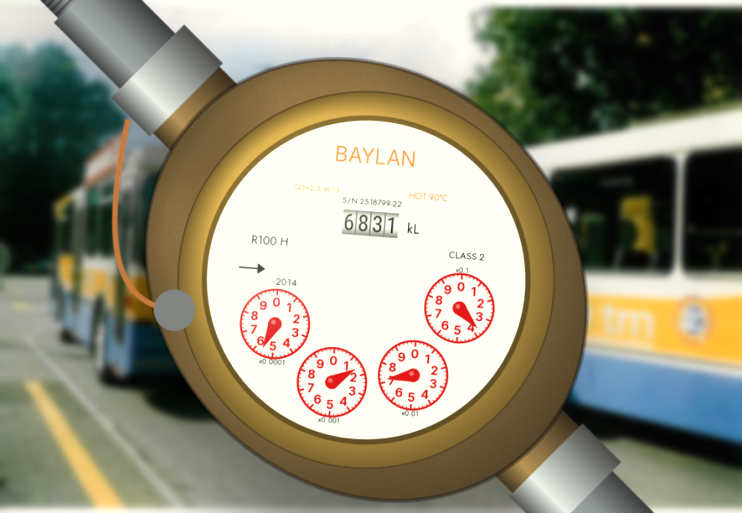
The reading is **6831.3715** kL
